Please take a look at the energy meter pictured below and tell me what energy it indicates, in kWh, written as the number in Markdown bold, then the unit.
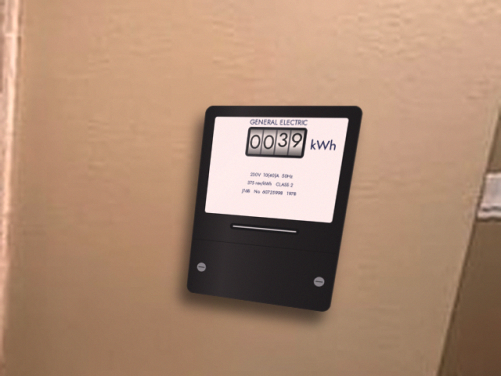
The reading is **39** kWh
